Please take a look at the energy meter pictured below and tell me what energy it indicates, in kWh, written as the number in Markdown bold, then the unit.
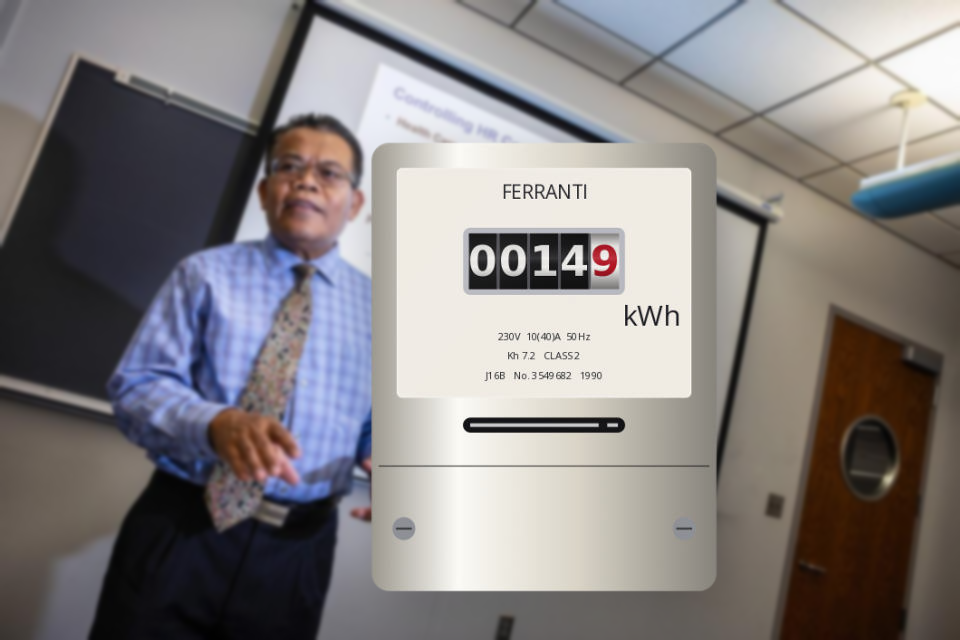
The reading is **14.9** kWh
